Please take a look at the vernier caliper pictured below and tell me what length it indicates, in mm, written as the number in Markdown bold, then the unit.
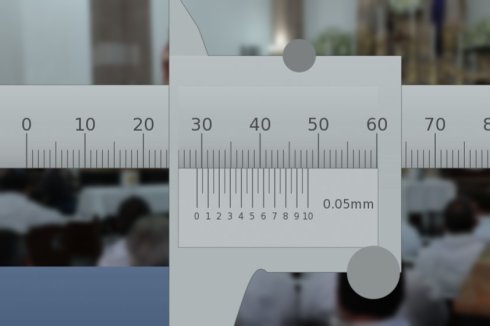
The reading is **29.2** mm
